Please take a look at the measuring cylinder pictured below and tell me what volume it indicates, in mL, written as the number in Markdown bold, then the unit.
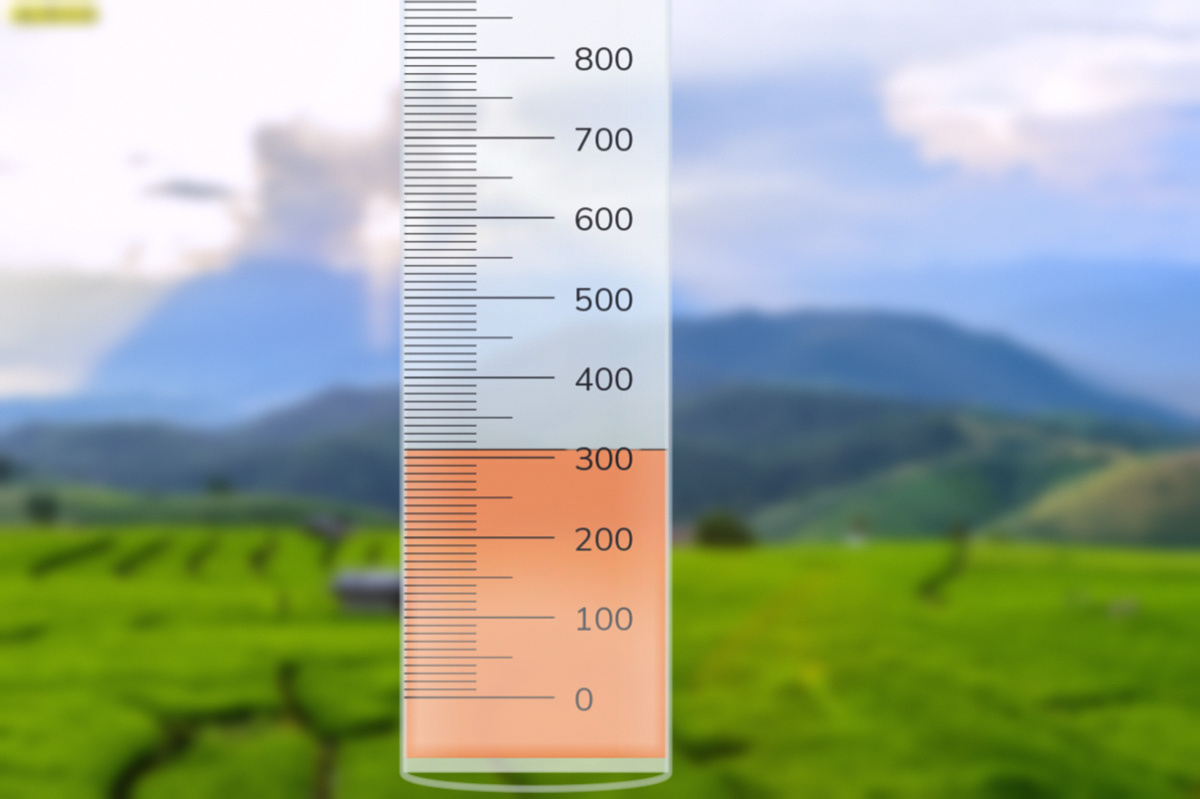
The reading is **310** mL
